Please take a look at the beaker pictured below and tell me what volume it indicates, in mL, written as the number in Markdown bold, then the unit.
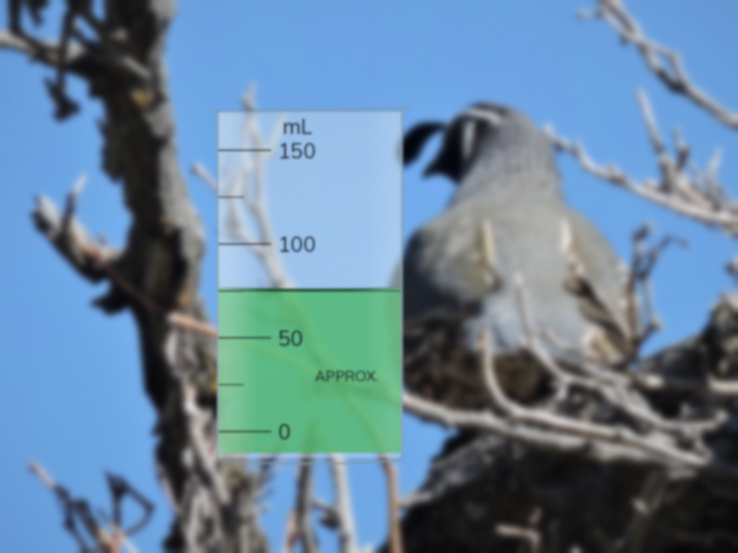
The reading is **75** mL
